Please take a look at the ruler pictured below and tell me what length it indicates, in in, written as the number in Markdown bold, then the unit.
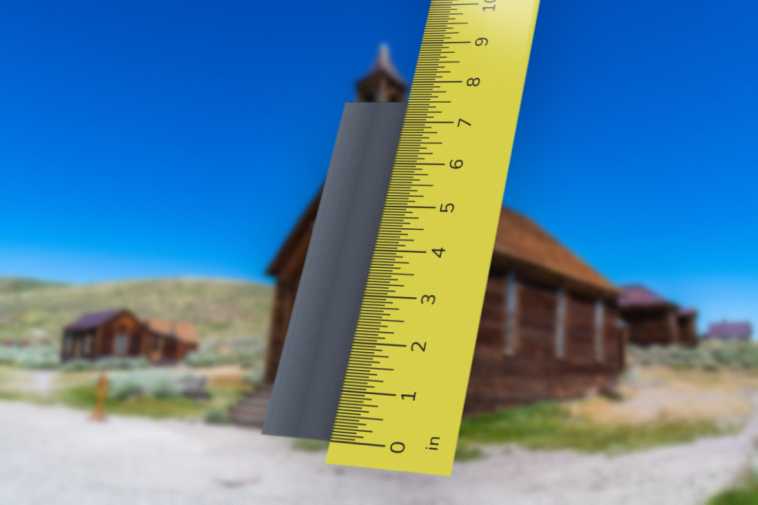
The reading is **7.5** in
